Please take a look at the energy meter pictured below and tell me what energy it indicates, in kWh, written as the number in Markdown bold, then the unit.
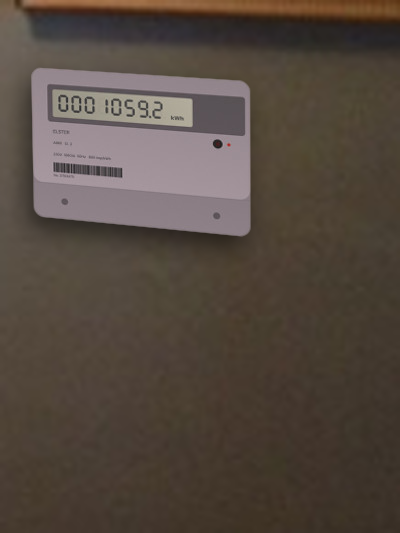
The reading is **1059.2** kWh
